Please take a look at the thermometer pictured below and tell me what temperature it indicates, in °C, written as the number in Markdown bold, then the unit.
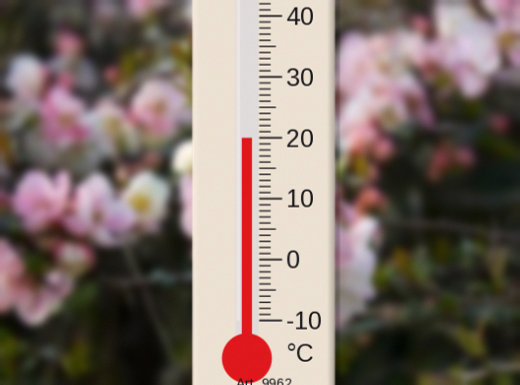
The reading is **20** °C
